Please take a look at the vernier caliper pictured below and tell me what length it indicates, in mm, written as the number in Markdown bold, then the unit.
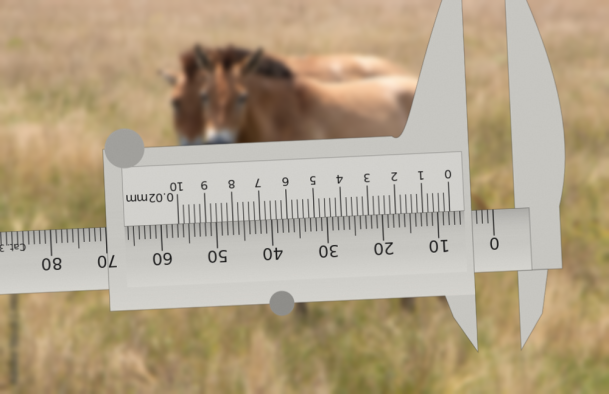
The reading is **7.8** mm
